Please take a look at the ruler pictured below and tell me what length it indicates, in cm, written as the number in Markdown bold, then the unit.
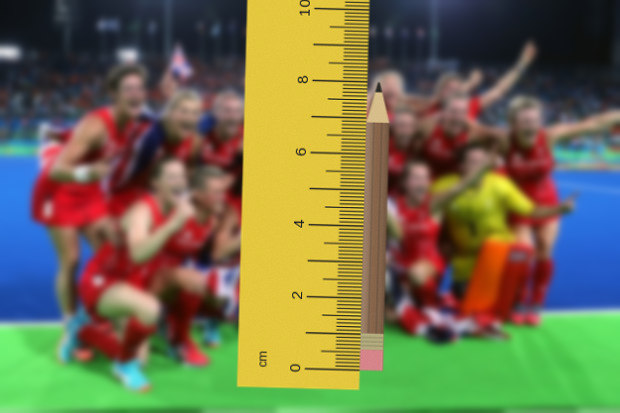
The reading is **8** cm
